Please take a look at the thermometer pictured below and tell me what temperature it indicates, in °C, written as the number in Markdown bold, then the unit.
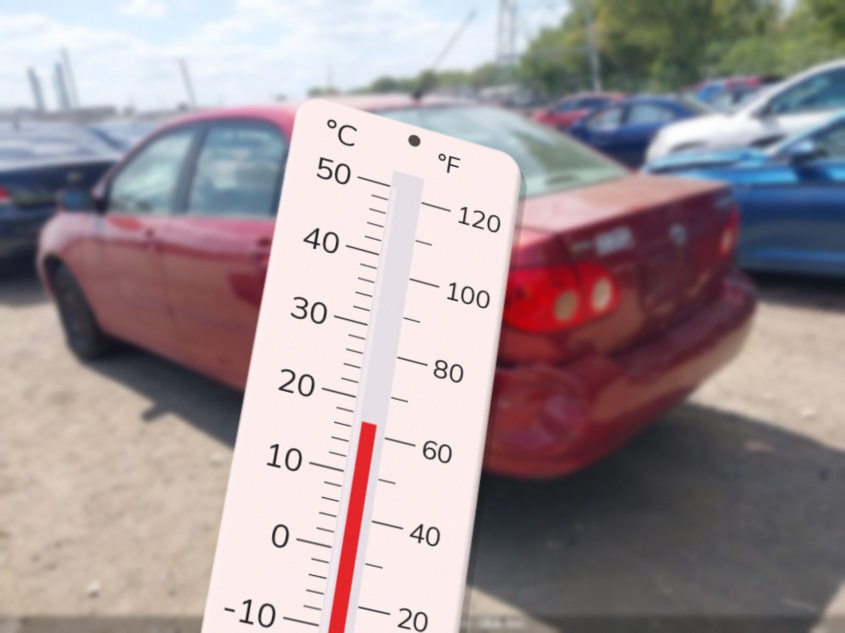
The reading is **17** °C
